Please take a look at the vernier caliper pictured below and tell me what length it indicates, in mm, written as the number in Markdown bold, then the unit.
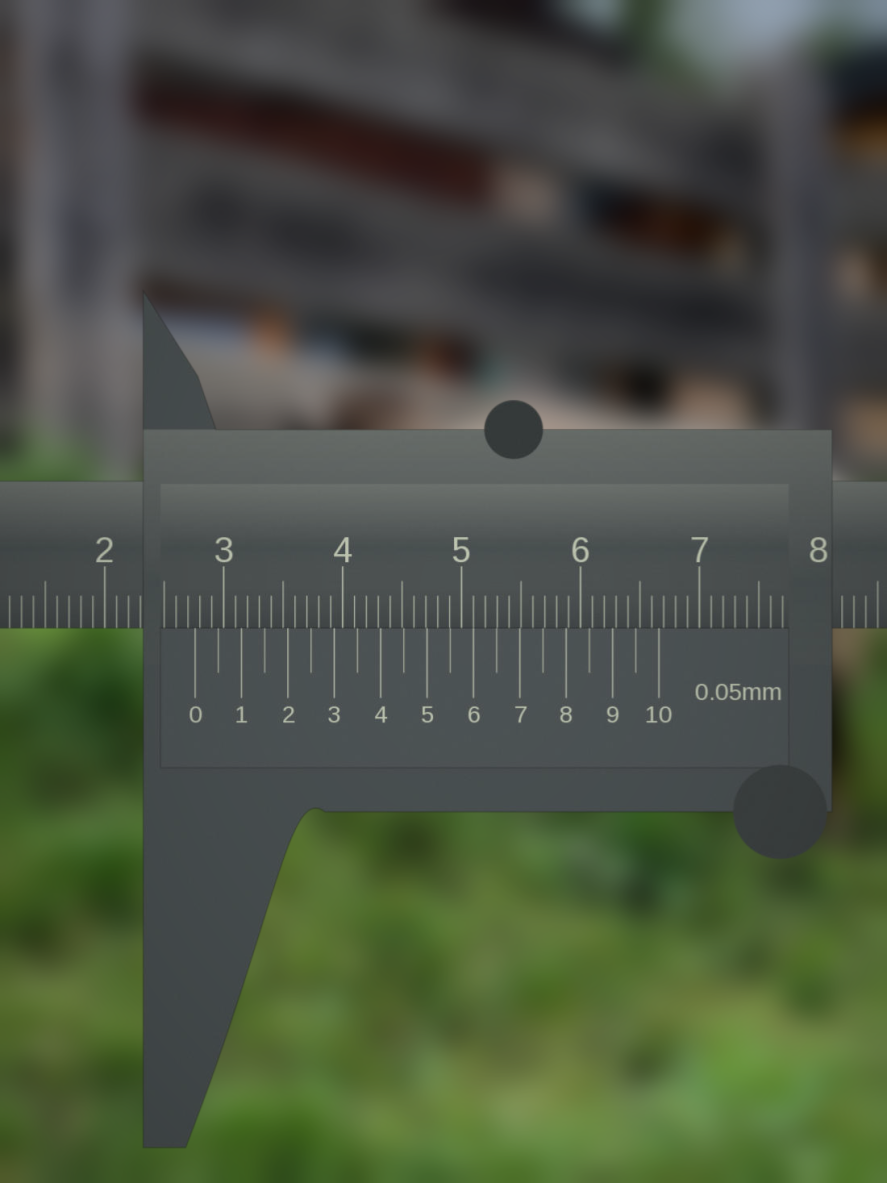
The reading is **27.6** mm
